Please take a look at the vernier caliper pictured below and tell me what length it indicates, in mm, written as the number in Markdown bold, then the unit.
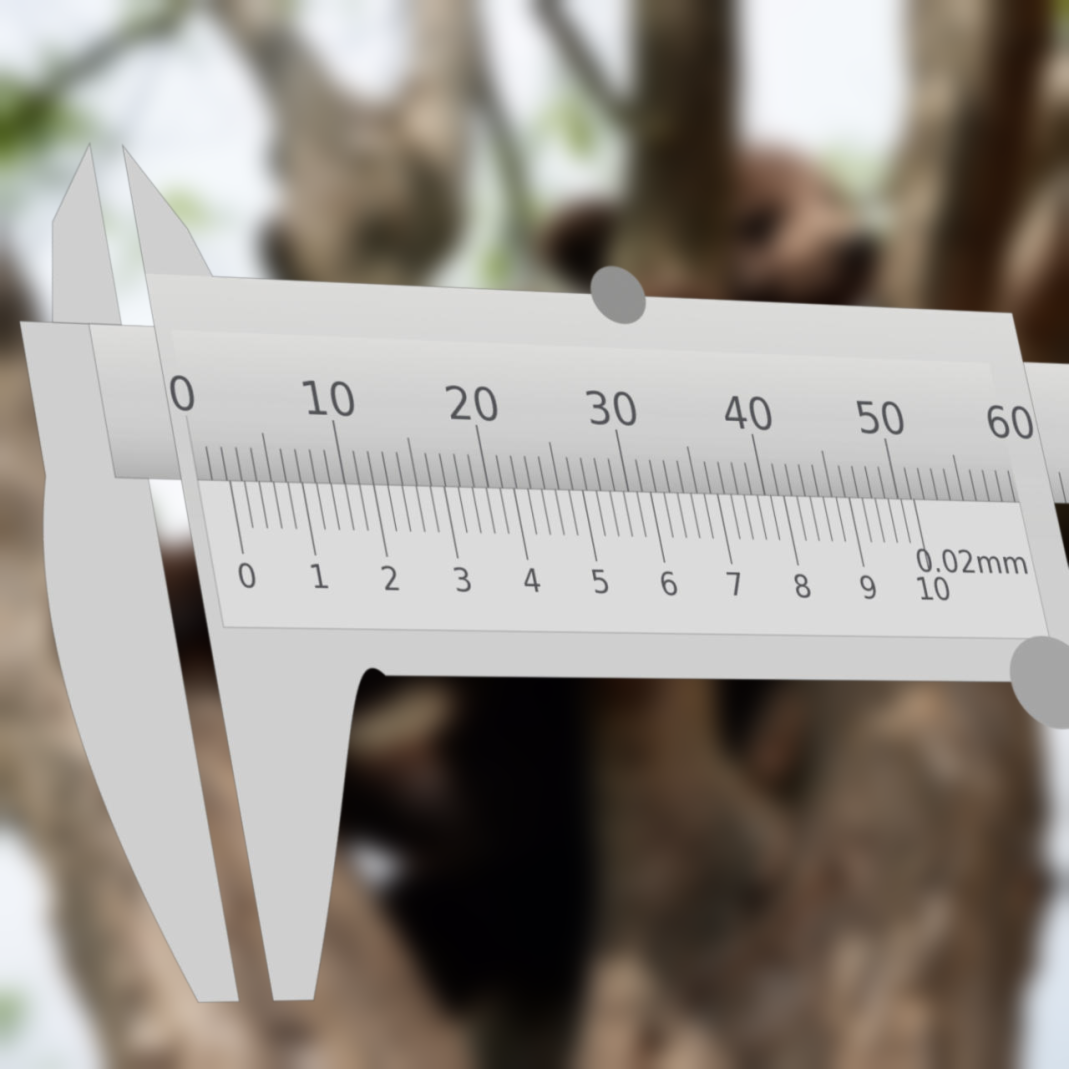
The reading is **2.2** mm
